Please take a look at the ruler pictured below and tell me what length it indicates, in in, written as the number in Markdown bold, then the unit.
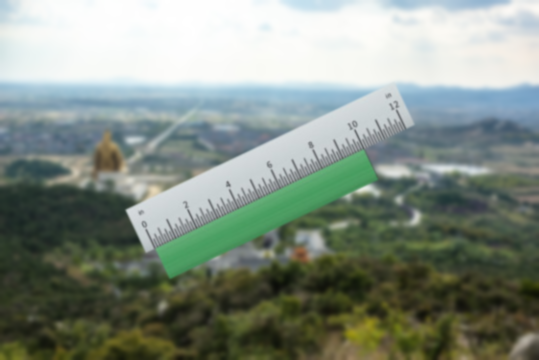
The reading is **10** in
